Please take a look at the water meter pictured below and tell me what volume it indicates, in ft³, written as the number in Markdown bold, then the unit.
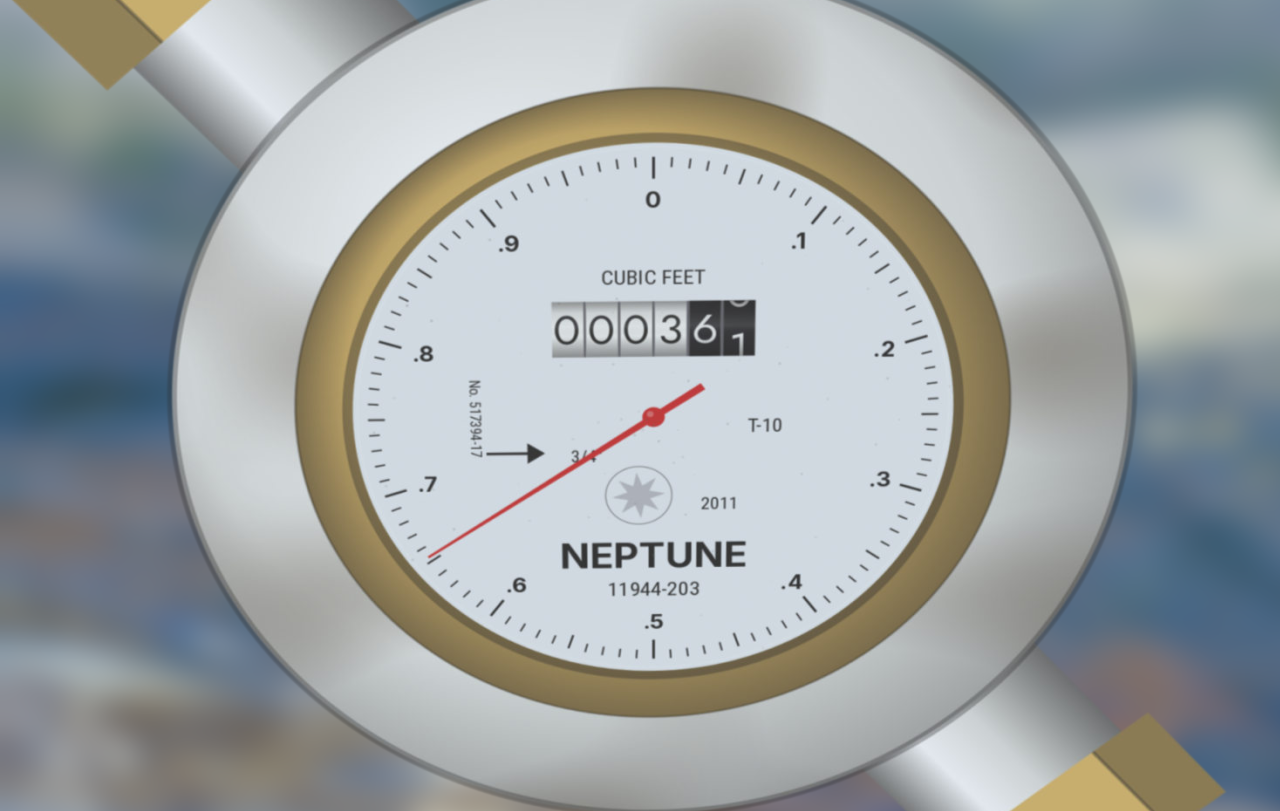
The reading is **360.65** ft³
